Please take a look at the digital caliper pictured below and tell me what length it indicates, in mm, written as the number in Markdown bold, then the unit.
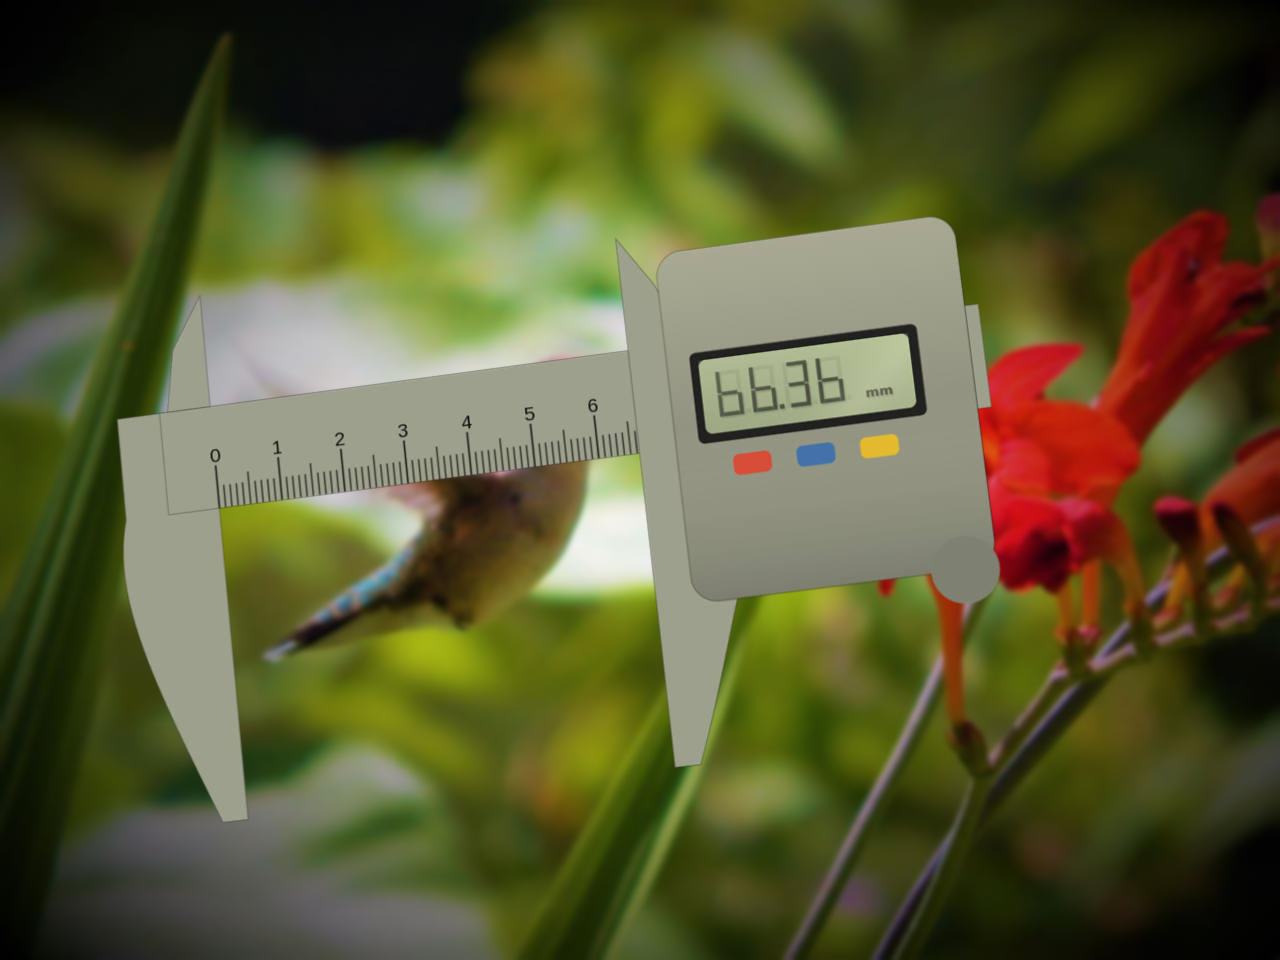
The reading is **66.36** mm
